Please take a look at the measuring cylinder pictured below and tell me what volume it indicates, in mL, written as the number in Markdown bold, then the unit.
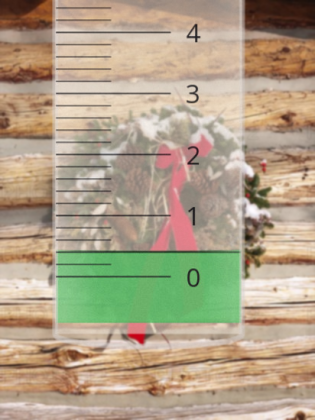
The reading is **0.4** mL
